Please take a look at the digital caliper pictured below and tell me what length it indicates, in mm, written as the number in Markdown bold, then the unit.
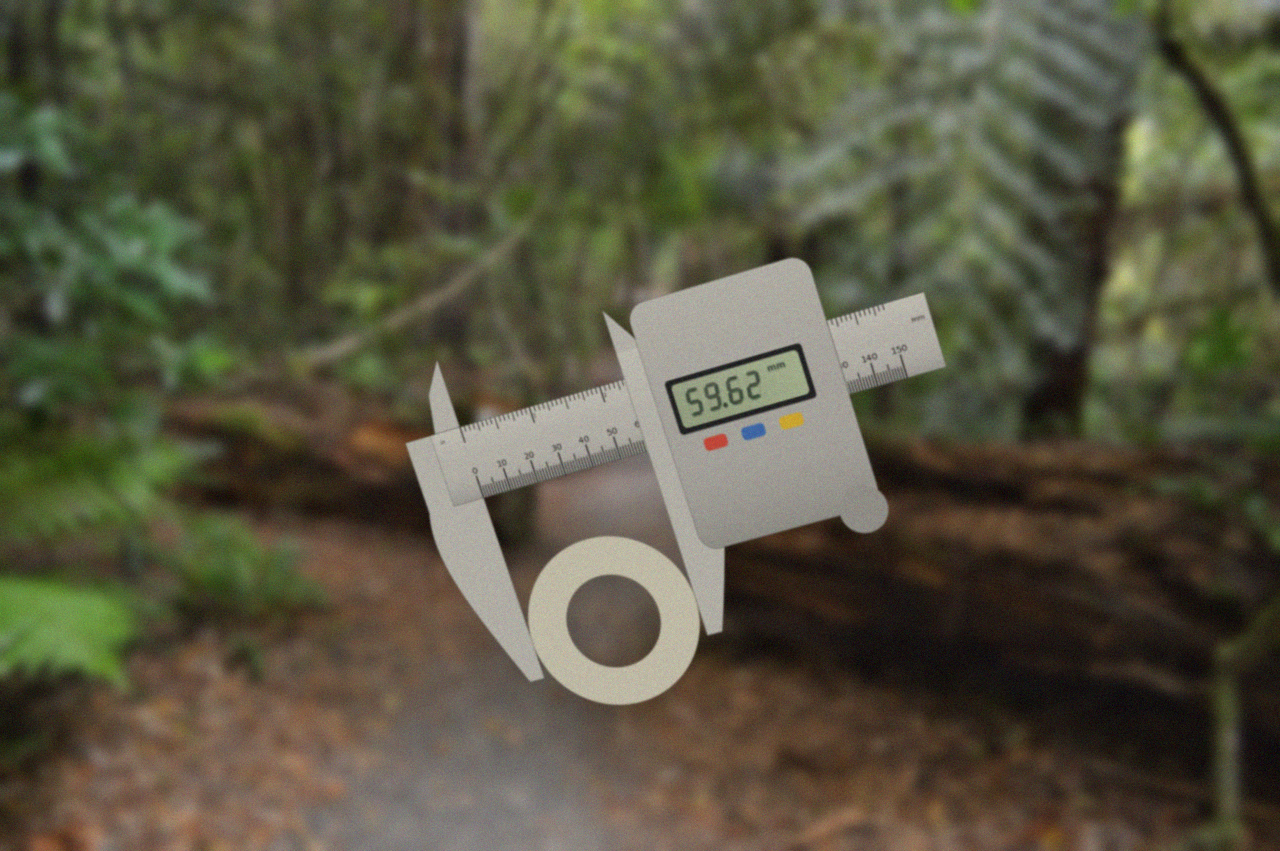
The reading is **59.62** mm
